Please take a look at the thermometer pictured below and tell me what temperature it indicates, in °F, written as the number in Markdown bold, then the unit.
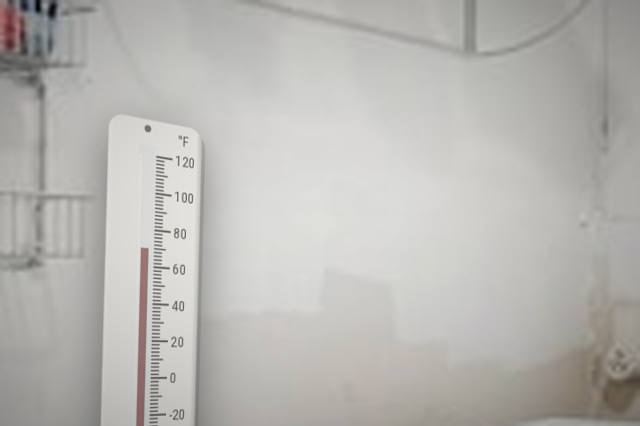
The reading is **70** °F
